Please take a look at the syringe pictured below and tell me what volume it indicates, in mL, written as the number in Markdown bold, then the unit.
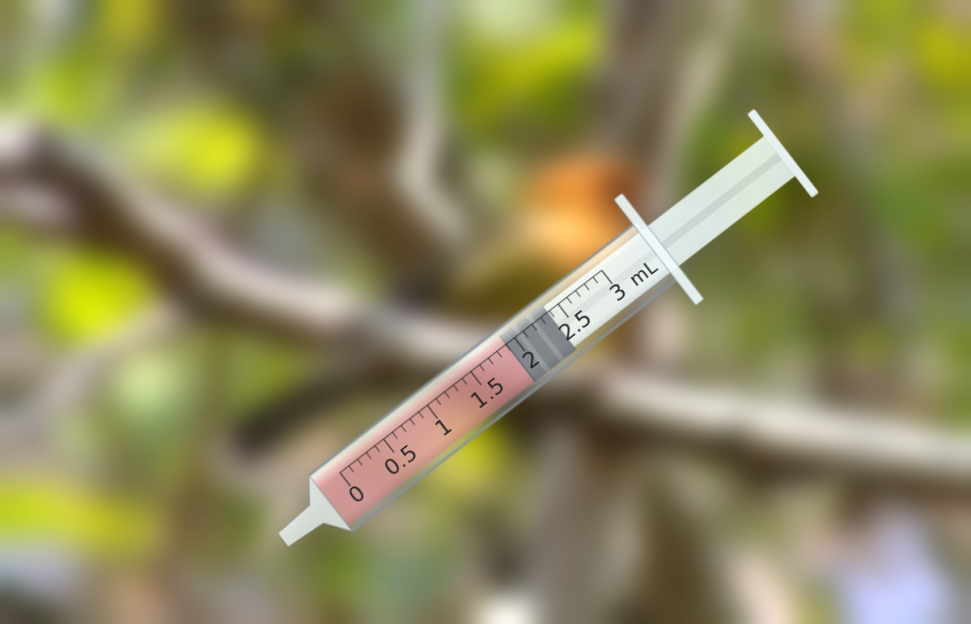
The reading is **1.9** mL
